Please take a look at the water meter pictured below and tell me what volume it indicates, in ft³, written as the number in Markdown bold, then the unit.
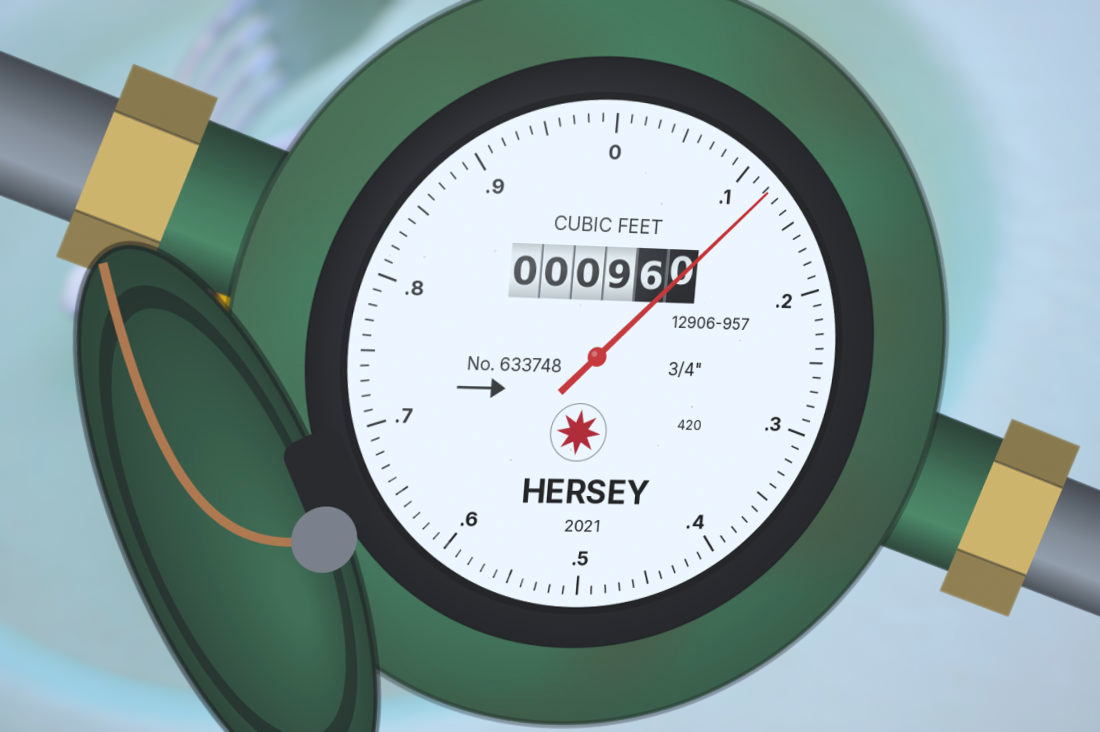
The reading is **960.12** ft³
